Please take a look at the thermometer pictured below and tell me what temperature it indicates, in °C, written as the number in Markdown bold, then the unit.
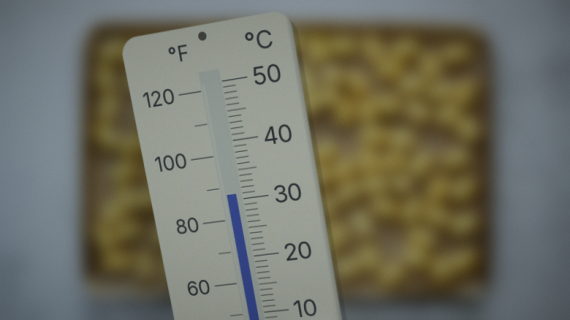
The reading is **31** °C
